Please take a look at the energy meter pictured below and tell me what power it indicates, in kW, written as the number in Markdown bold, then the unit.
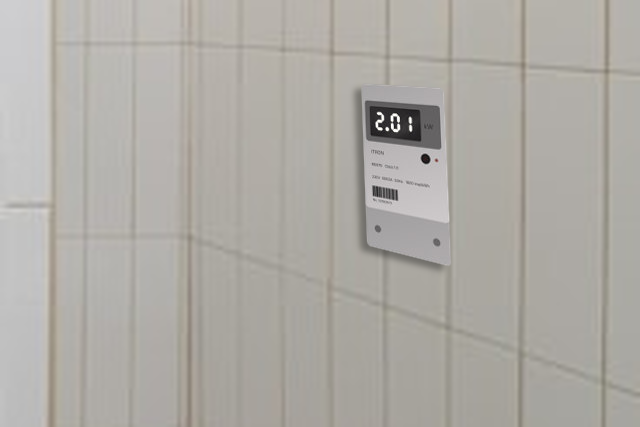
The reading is **2.01** kW
